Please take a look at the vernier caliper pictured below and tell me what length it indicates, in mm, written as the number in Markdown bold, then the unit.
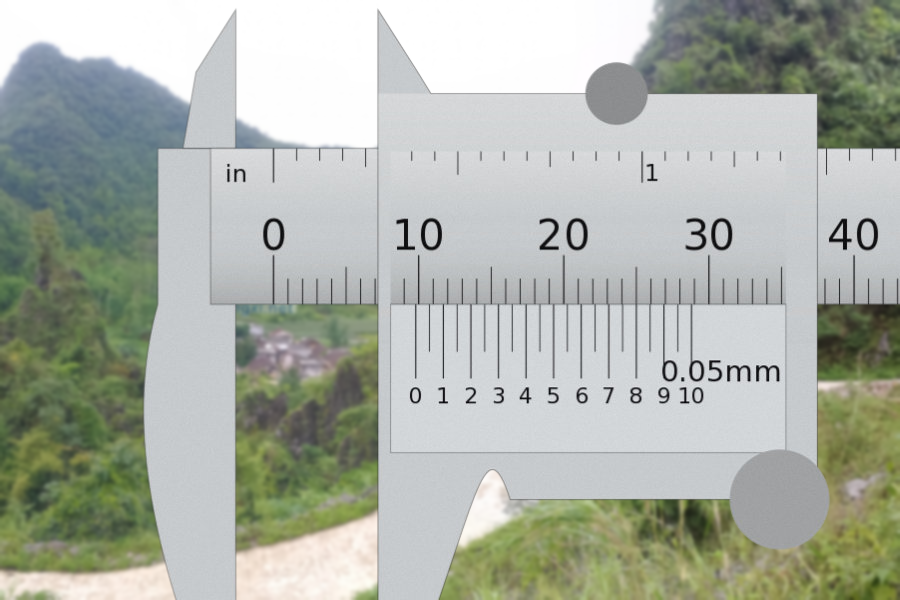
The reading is **9.8** mm
